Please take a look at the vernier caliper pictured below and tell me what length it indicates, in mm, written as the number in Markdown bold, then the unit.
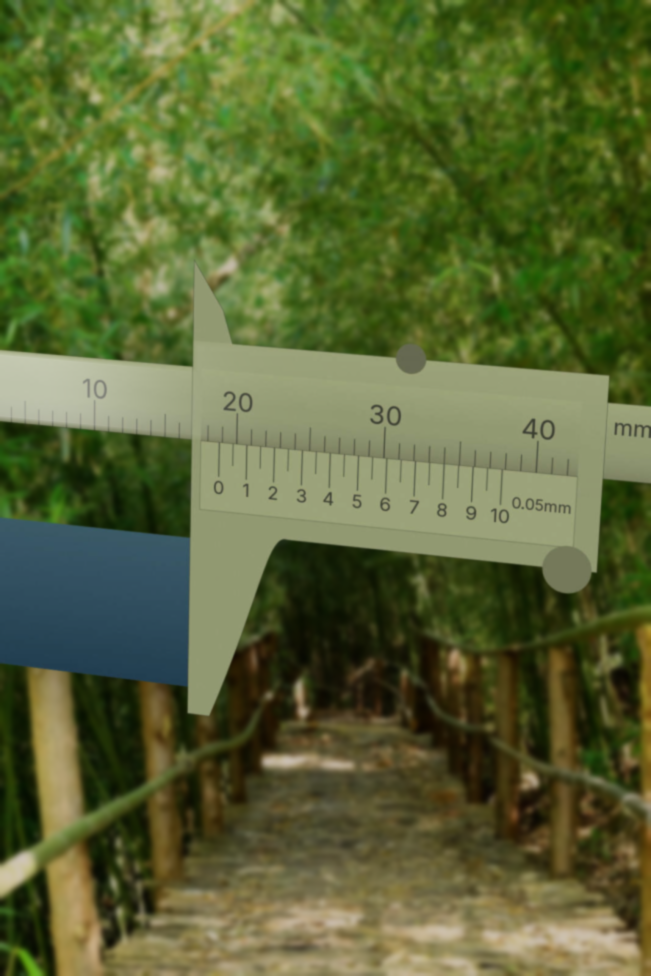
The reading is **18.8** mm
